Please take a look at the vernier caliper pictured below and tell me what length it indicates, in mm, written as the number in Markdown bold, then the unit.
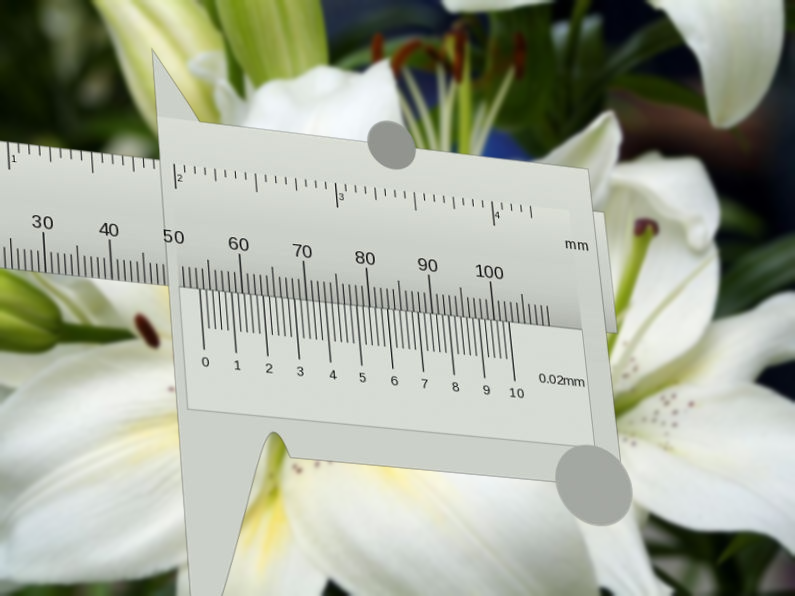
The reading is **53.4** mm
